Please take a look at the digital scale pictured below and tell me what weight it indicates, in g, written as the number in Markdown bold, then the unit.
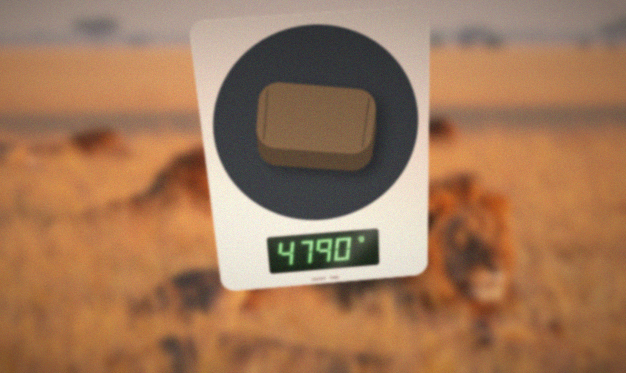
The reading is **4790** g
